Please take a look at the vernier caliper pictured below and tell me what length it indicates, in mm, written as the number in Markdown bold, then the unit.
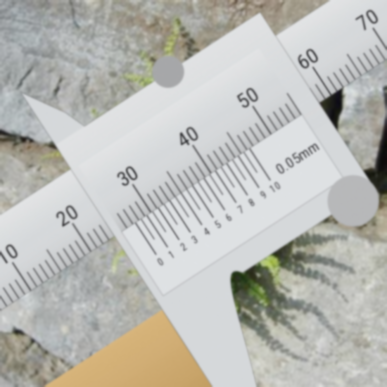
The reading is **27.4** mm
